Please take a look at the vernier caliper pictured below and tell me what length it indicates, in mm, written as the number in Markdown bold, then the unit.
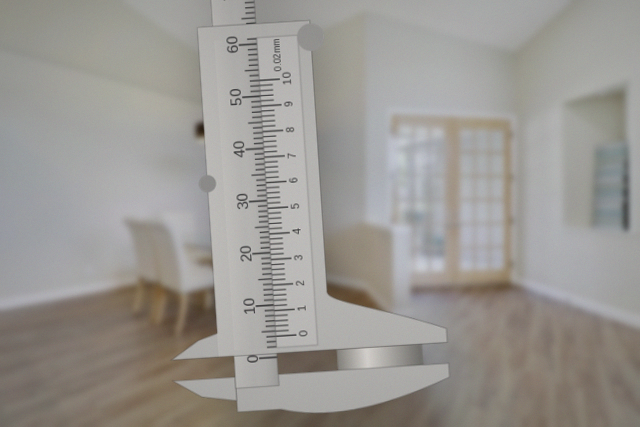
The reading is **4.0** mm
